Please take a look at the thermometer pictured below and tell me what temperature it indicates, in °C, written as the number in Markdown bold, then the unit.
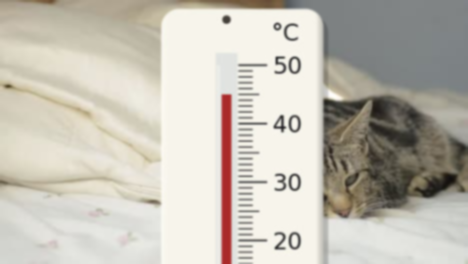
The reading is **45** °C
